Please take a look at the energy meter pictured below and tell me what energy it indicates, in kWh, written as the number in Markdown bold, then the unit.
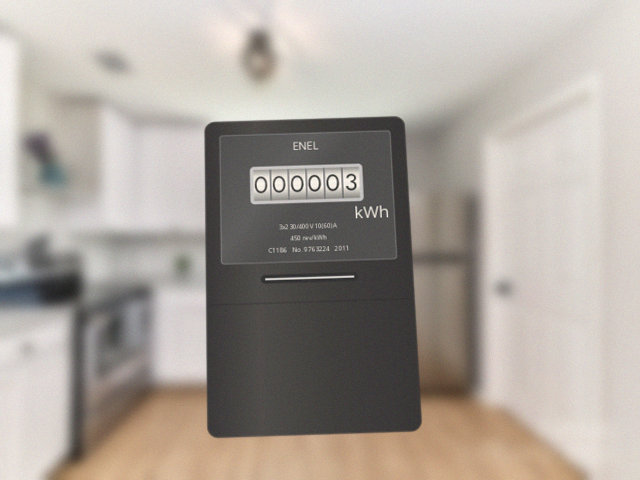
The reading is **3** kWh
